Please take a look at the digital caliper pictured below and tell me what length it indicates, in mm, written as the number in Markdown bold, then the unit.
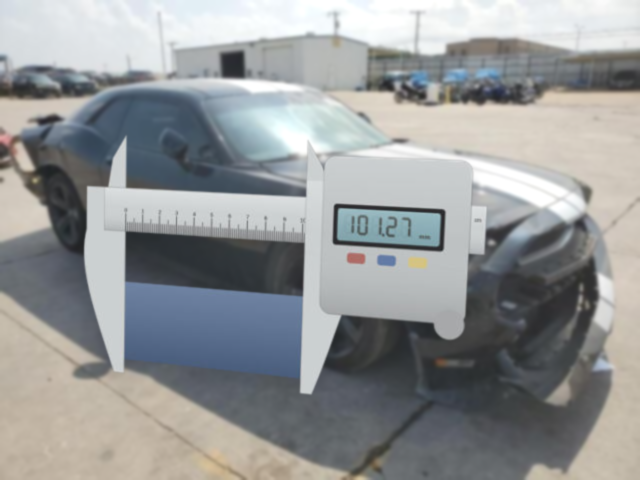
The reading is **101.27** mm
